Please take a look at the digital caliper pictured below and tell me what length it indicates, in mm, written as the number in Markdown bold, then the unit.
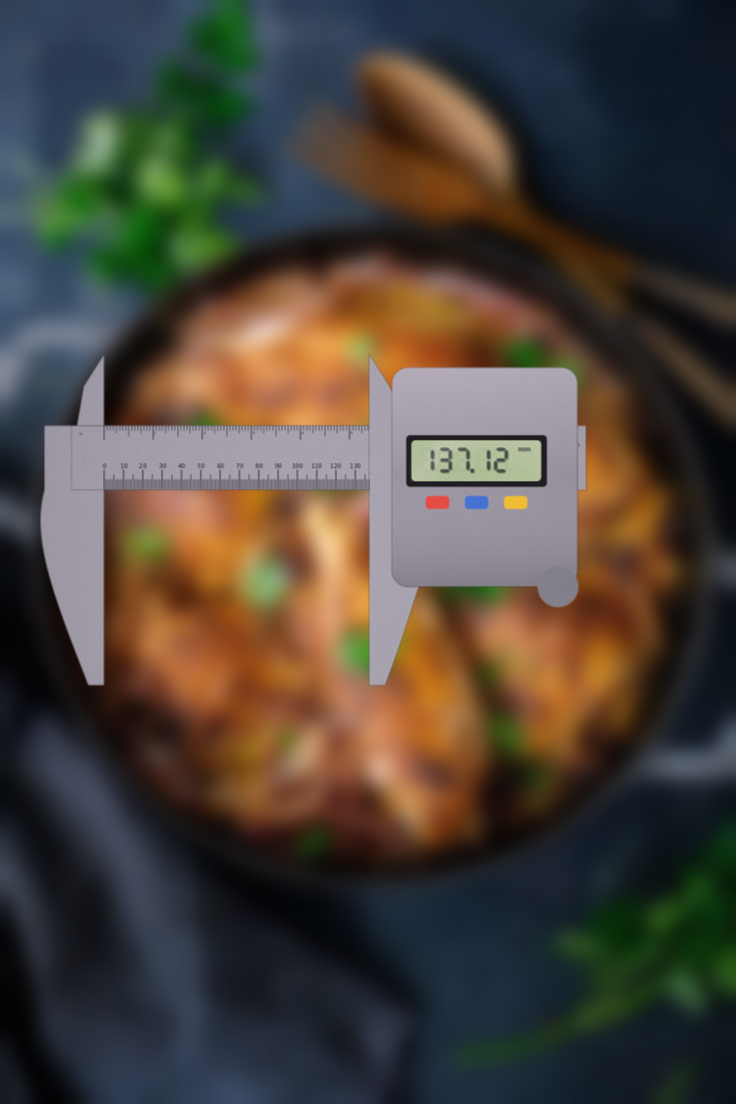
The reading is **137.12** mm
